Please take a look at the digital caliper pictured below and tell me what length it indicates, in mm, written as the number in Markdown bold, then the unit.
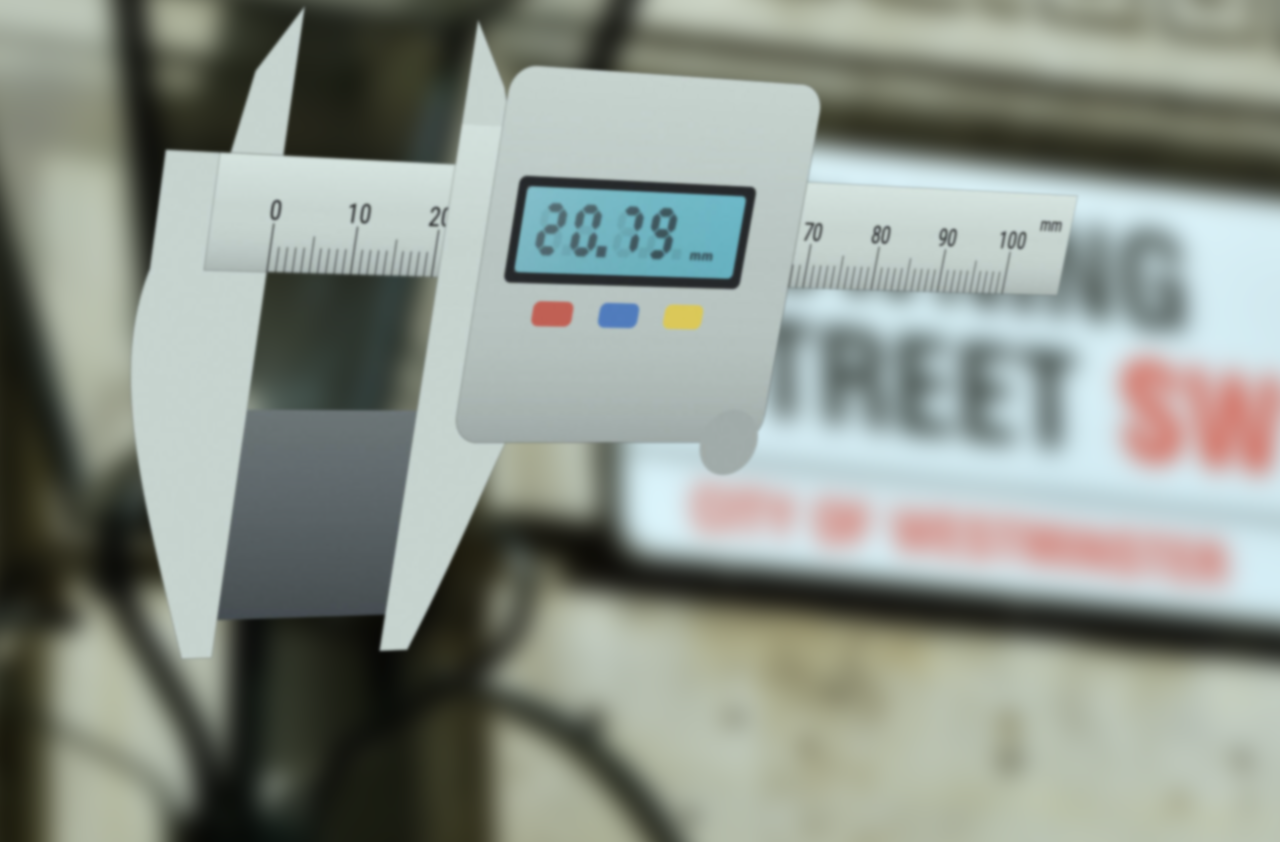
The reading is **20.79** mm
